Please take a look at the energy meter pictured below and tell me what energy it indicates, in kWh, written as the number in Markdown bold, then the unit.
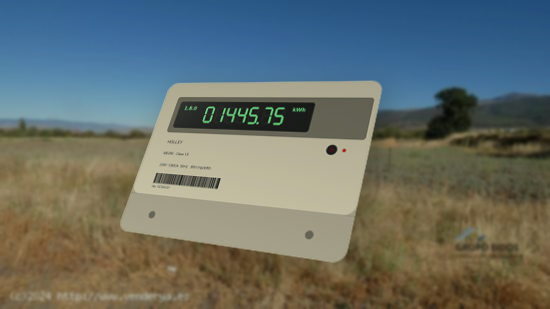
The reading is **1445.75** kWh
